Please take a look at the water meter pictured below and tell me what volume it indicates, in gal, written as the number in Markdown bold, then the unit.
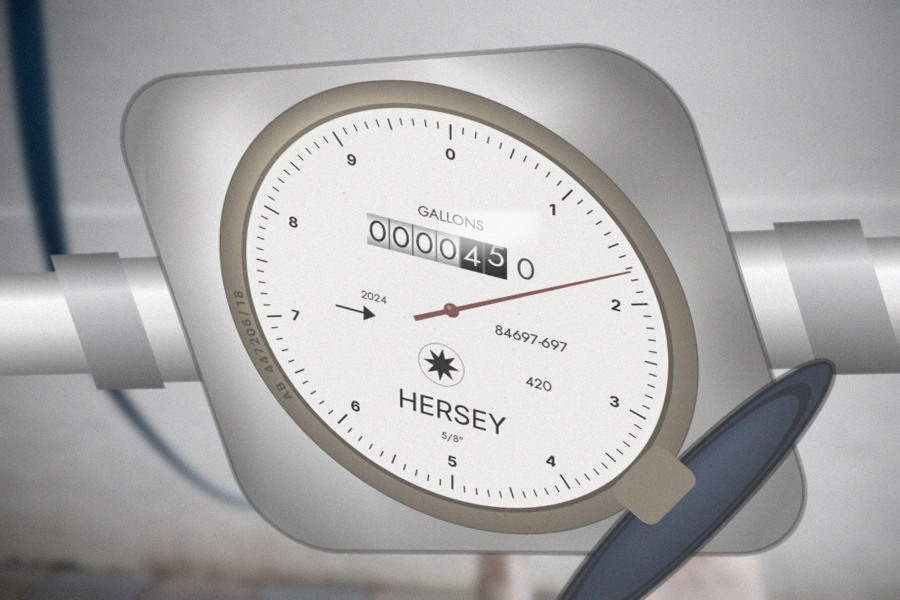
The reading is **451.7** gal
